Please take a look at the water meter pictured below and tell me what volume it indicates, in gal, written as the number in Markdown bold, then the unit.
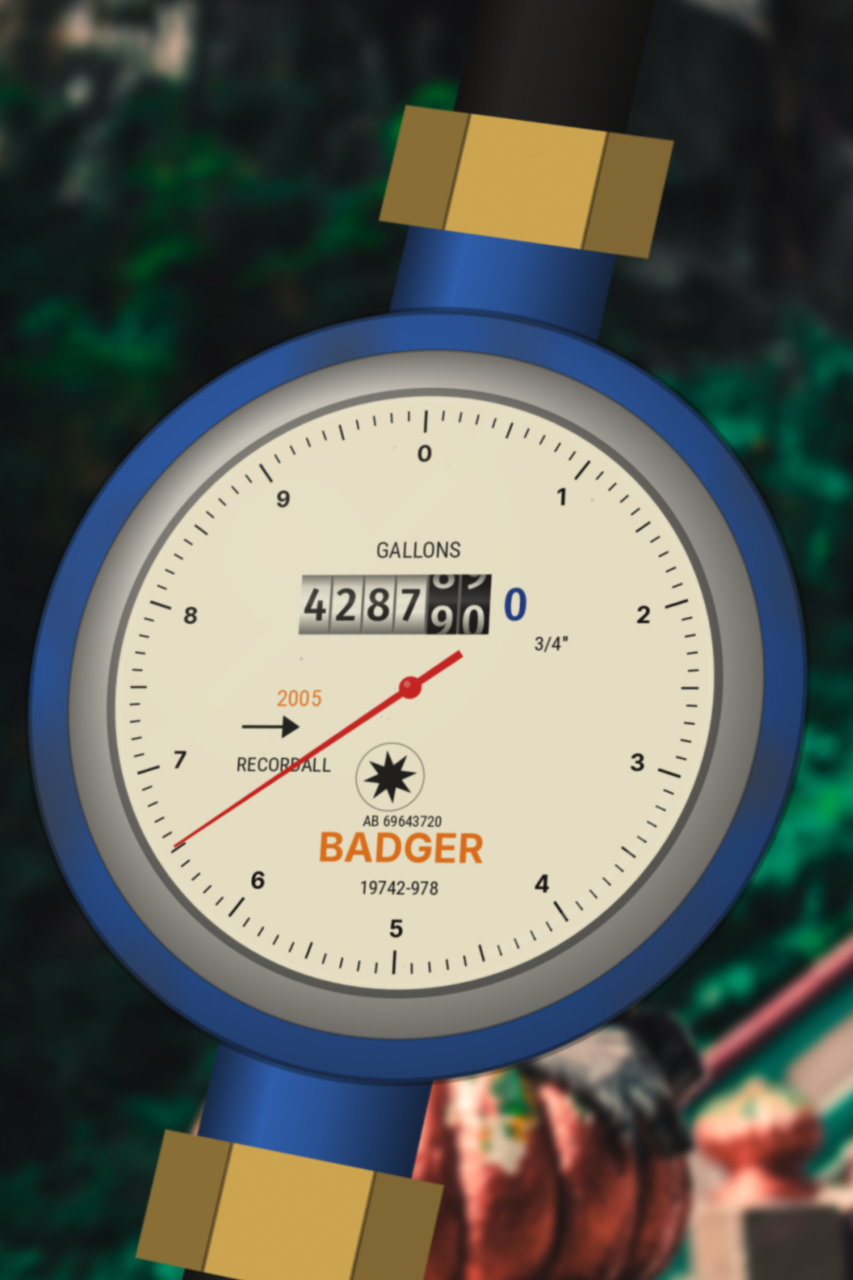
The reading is **4287896.5** gal
